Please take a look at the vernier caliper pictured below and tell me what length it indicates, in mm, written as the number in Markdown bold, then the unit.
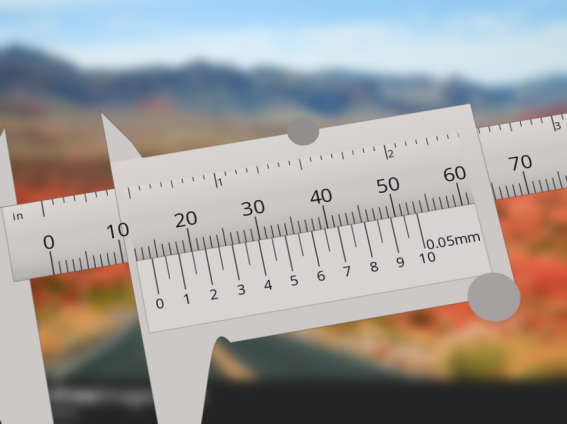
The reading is **14.2** mm
